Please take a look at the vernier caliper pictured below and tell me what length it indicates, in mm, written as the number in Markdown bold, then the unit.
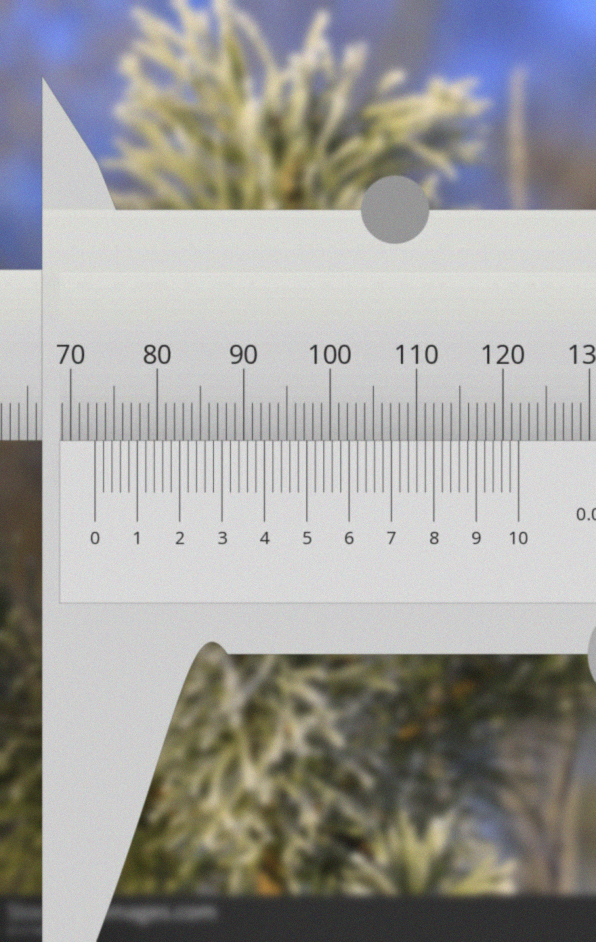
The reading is **72.8** mm
